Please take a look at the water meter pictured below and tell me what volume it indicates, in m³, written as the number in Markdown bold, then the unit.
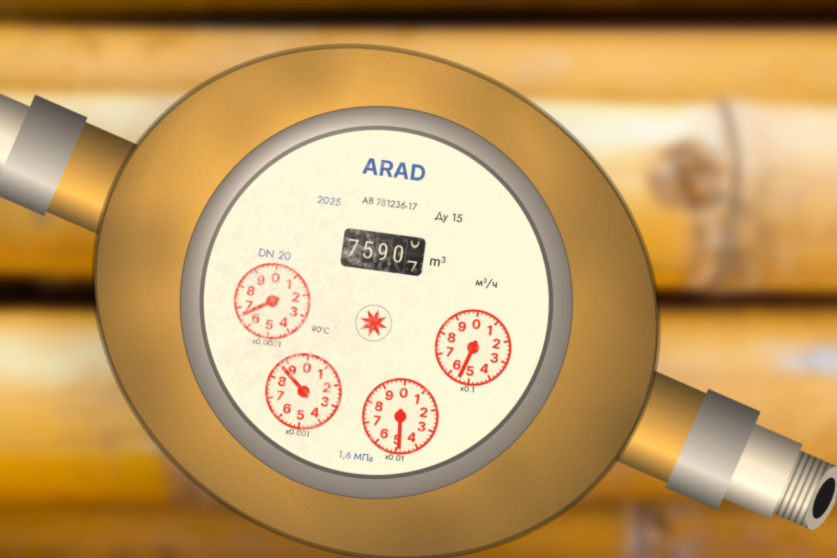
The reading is **75906.5486** m³
